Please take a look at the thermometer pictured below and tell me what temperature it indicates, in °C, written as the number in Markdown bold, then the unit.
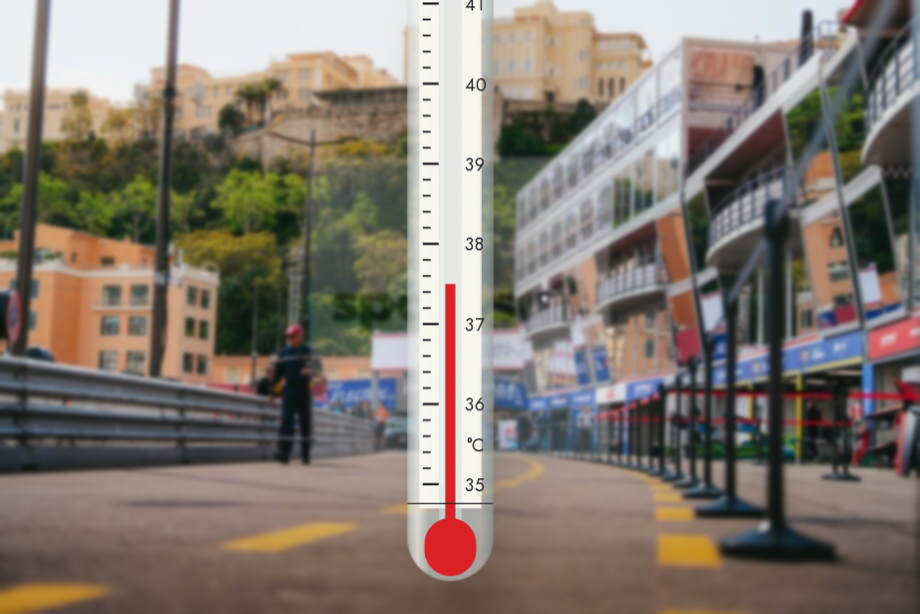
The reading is **37.5** °C
